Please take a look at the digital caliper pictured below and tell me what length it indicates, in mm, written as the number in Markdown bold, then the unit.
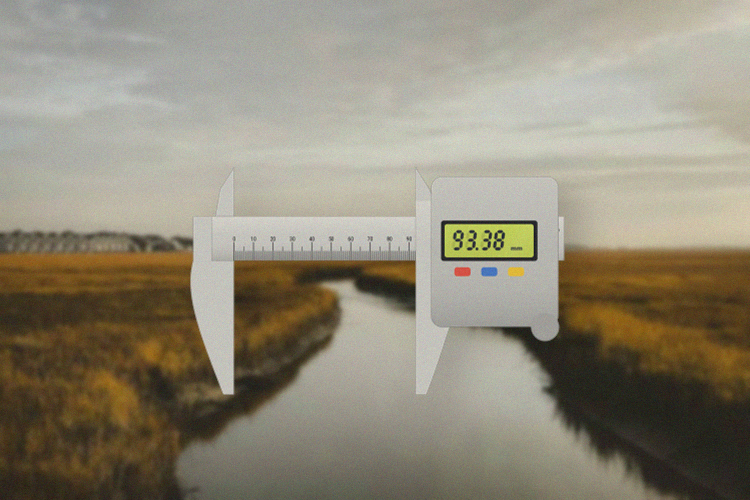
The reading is **93.38** mm
